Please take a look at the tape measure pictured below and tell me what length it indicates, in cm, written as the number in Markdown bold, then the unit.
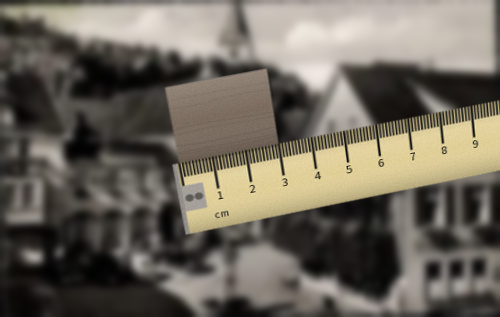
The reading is **3** cm
